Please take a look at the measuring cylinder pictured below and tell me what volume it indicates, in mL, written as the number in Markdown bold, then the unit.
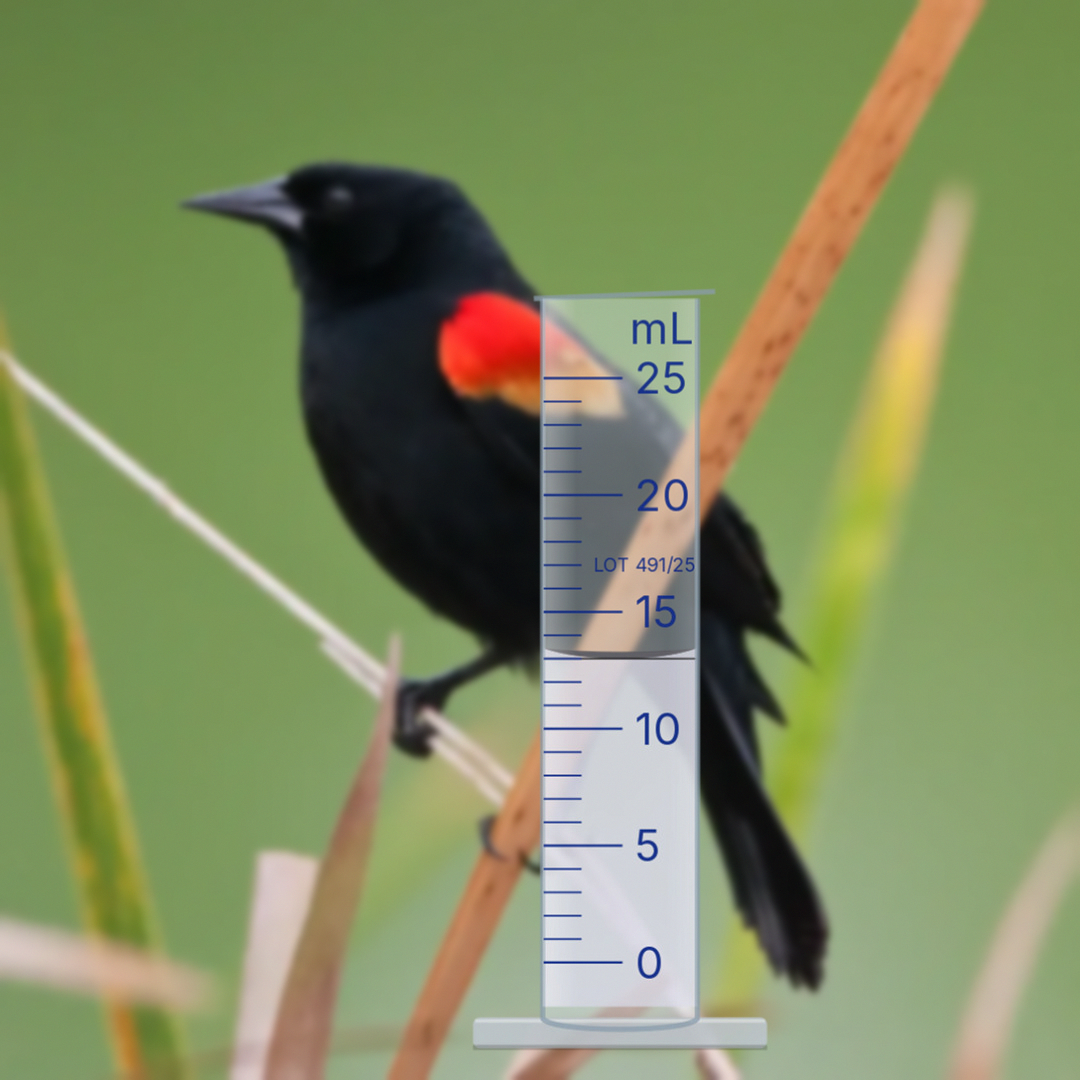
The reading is **13** mL
